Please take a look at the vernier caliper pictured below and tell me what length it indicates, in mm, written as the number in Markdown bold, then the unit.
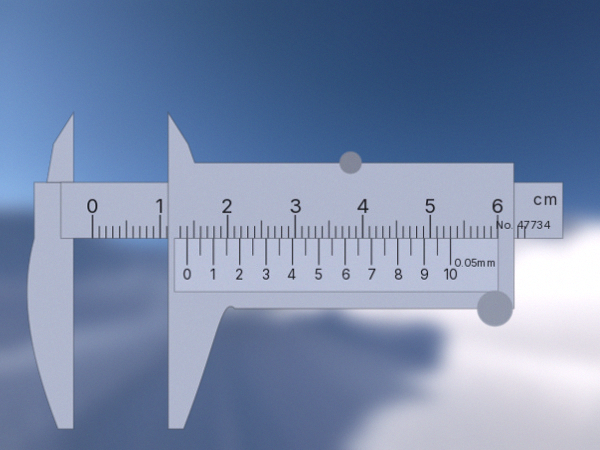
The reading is **14.0** mm
